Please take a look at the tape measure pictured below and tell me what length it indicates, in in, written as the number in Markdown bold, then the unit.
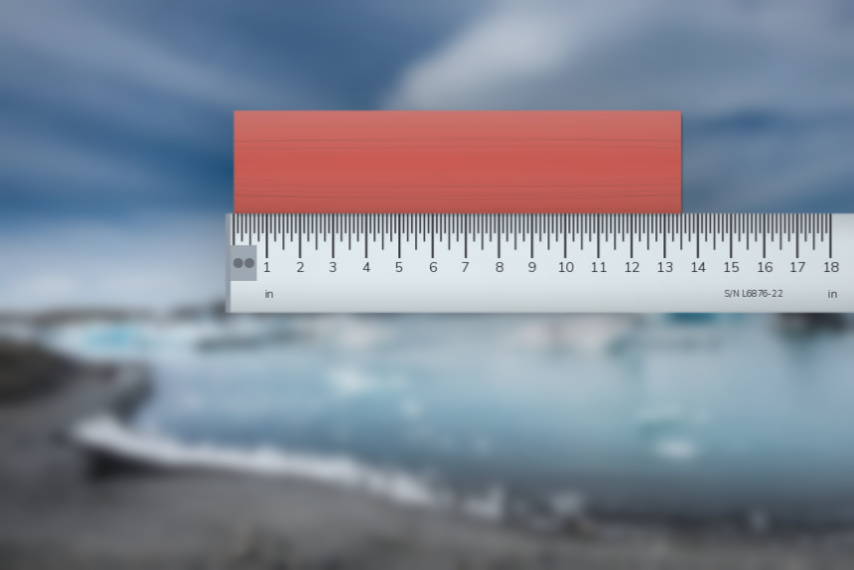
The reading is **13.5** in
